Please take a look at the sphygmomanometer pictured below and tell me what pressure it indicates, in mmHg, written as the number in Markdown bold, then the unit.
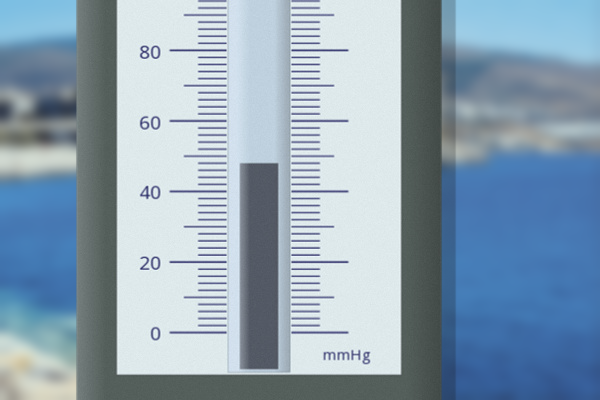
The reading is **48** mmHg
